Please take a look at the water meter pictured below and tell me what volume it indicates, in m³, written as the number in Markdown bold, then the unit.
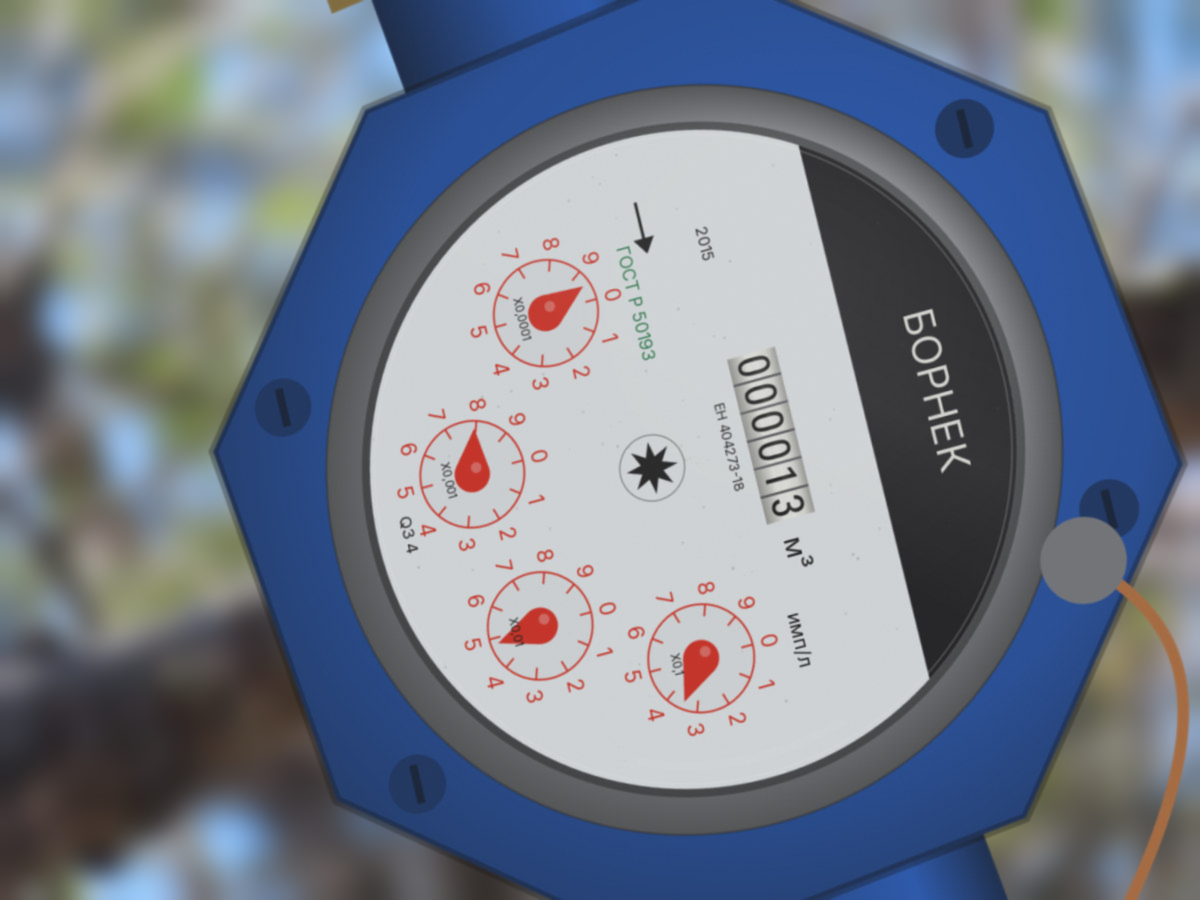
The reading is **13.3479** m³
